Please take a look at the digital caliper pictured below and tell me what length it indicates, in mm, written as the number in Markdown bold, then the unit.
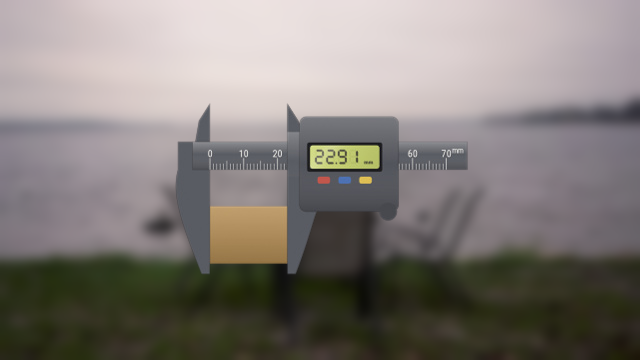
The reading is **22.91** mm
